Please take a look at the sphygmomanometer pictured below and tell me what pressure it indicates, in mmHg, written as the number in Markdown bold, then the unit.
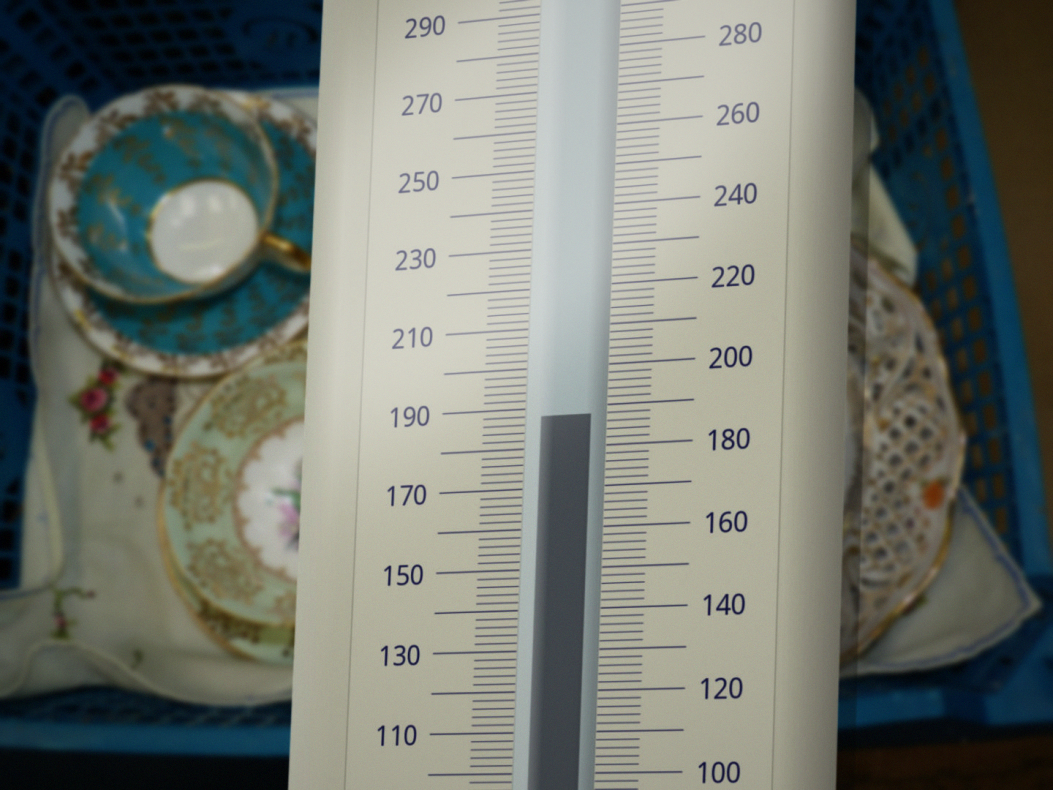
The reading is **188** mmHg
